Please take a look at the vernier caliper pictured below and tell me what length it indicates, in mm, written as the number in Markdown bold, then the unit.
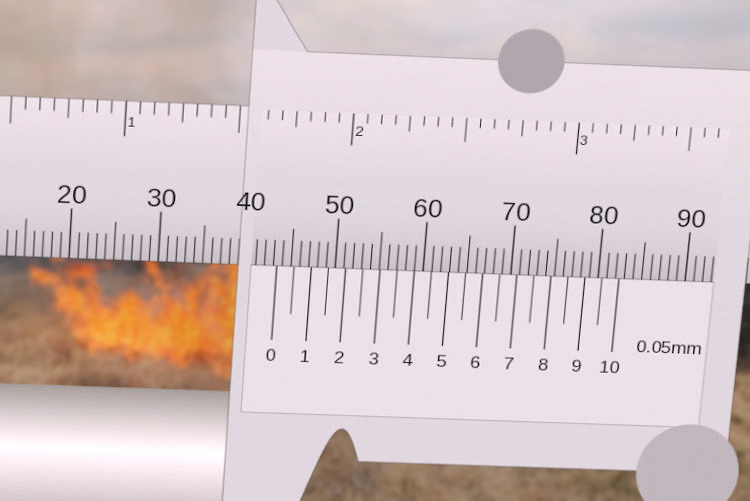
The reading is **43.4** mm
